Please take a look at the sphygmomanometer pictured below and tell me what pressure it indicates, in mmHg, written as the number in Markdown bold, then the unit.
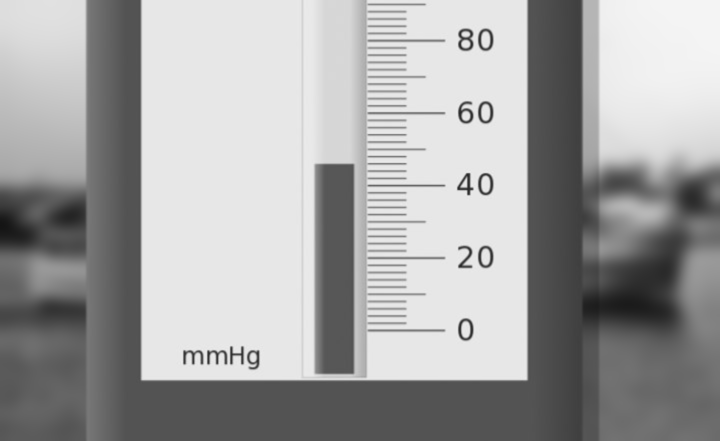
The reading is **46** mmHg
